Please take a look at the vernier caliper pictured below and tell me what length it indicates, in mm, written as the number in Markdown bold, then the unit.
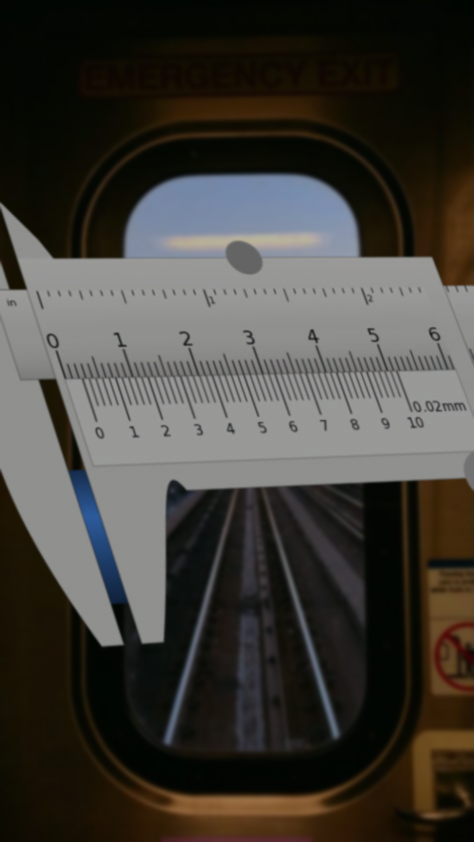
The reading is **2.5** mm
